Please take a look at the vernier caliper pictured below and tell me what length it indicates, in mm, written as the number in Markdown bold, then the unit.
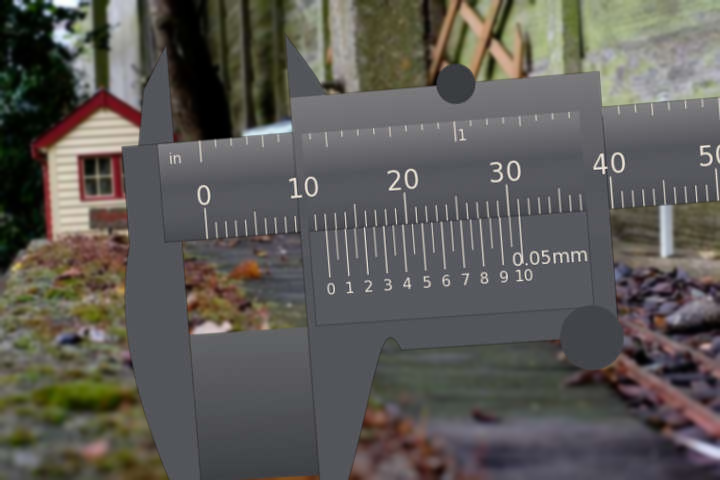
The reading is **12.0** mm
